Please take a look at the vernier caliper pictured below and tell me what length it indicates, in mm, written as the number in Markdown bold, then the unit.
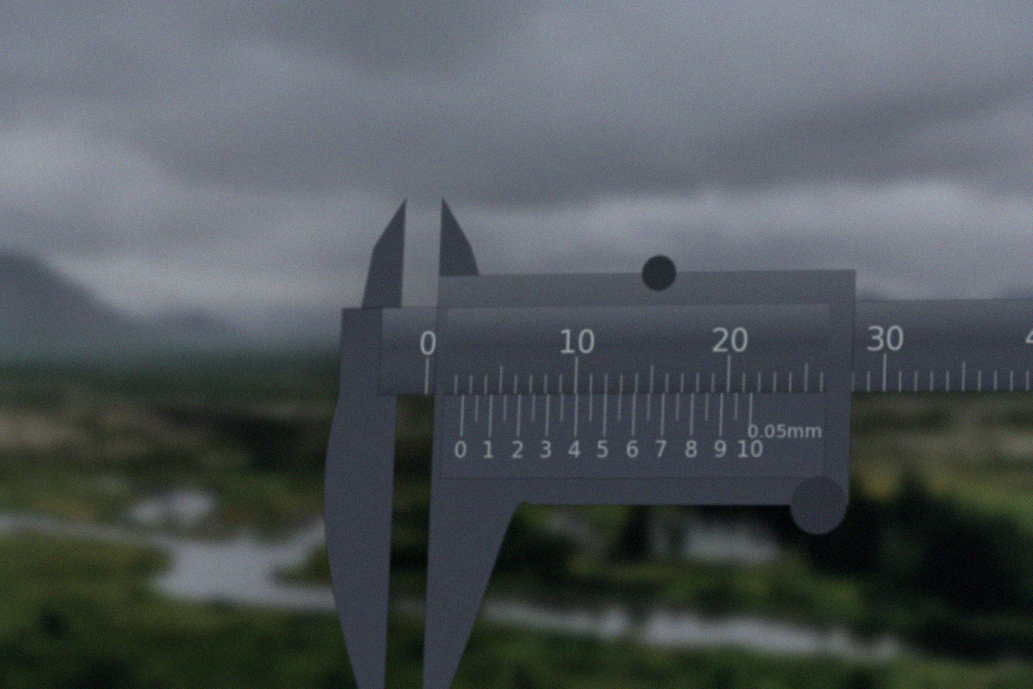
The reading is **2.5** mm
